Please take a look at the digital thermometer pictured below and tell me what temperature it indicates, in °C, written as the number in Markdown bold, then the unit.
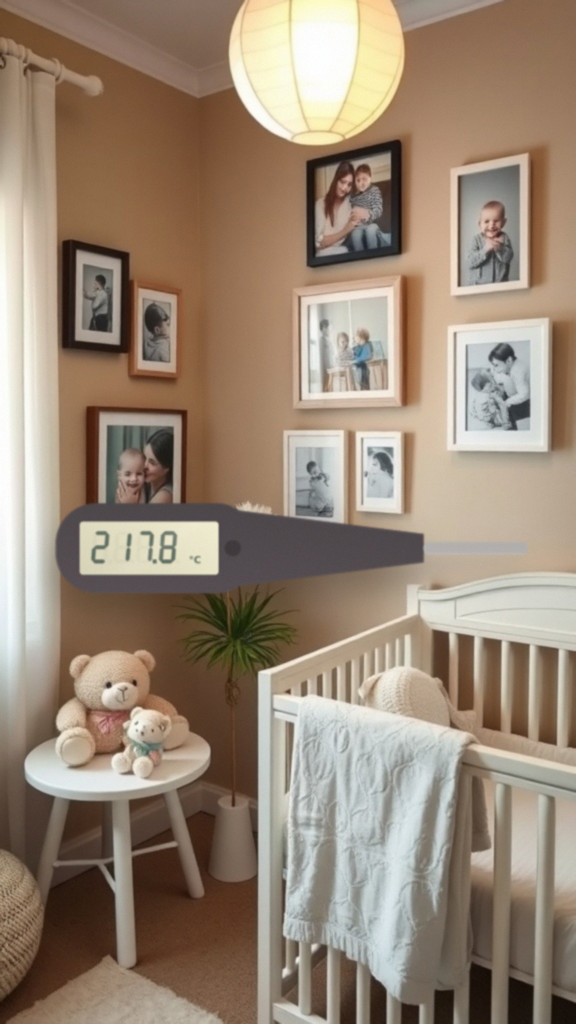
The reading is **217.8** °C
